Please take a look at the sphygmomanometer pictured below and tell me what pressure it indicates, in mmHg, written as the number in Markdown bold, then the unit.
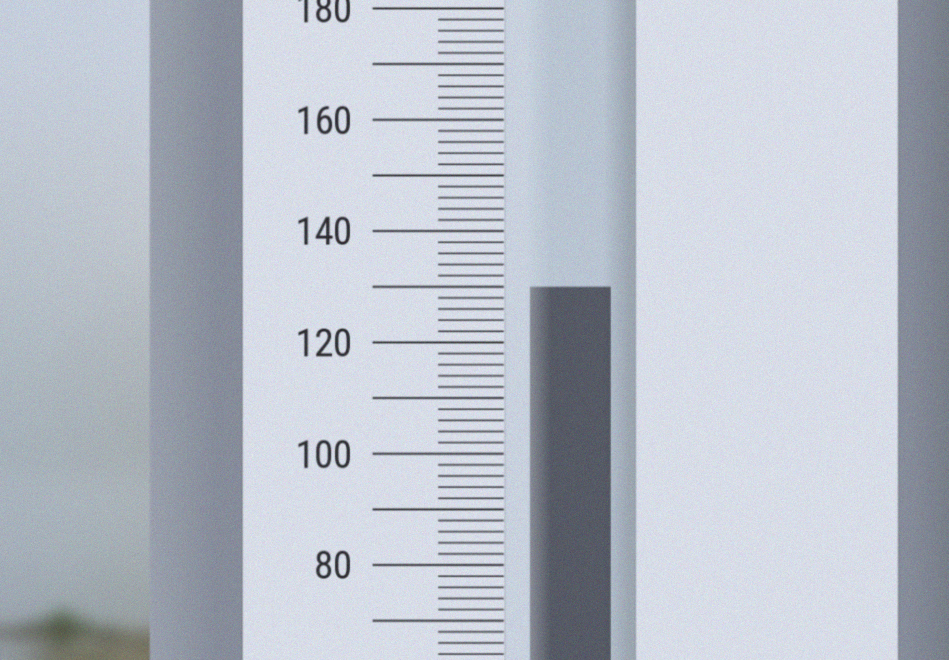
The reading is **130** mmHg
